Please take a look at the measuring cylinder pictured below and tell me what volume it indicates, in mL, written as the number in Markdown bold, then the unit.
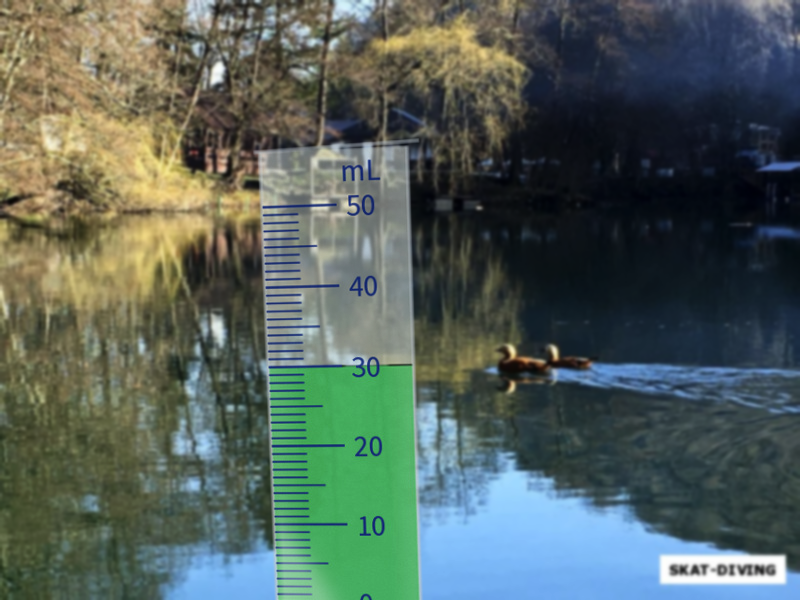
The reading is **30** mL
